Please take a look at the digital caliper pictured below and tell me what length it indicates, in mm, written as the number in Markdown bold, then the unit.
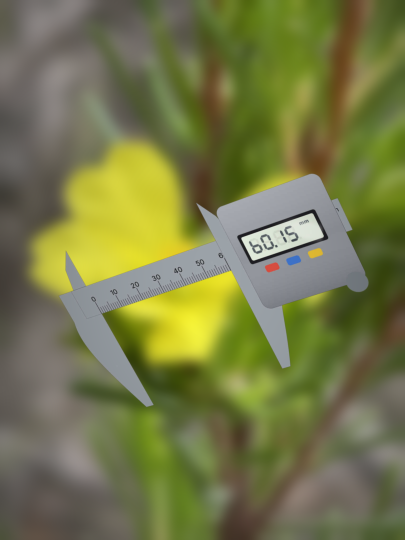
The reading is **60.15** mm
